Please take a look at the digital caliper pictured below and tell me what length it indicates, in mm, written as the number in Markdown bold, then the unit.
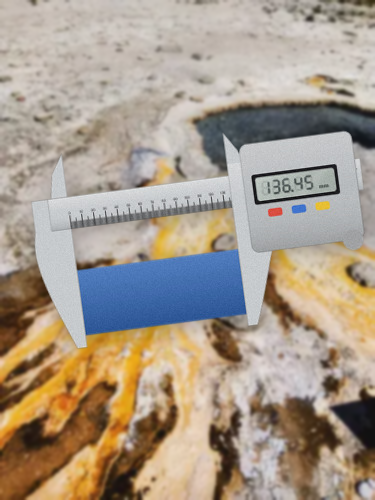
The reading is **136.45** mm
